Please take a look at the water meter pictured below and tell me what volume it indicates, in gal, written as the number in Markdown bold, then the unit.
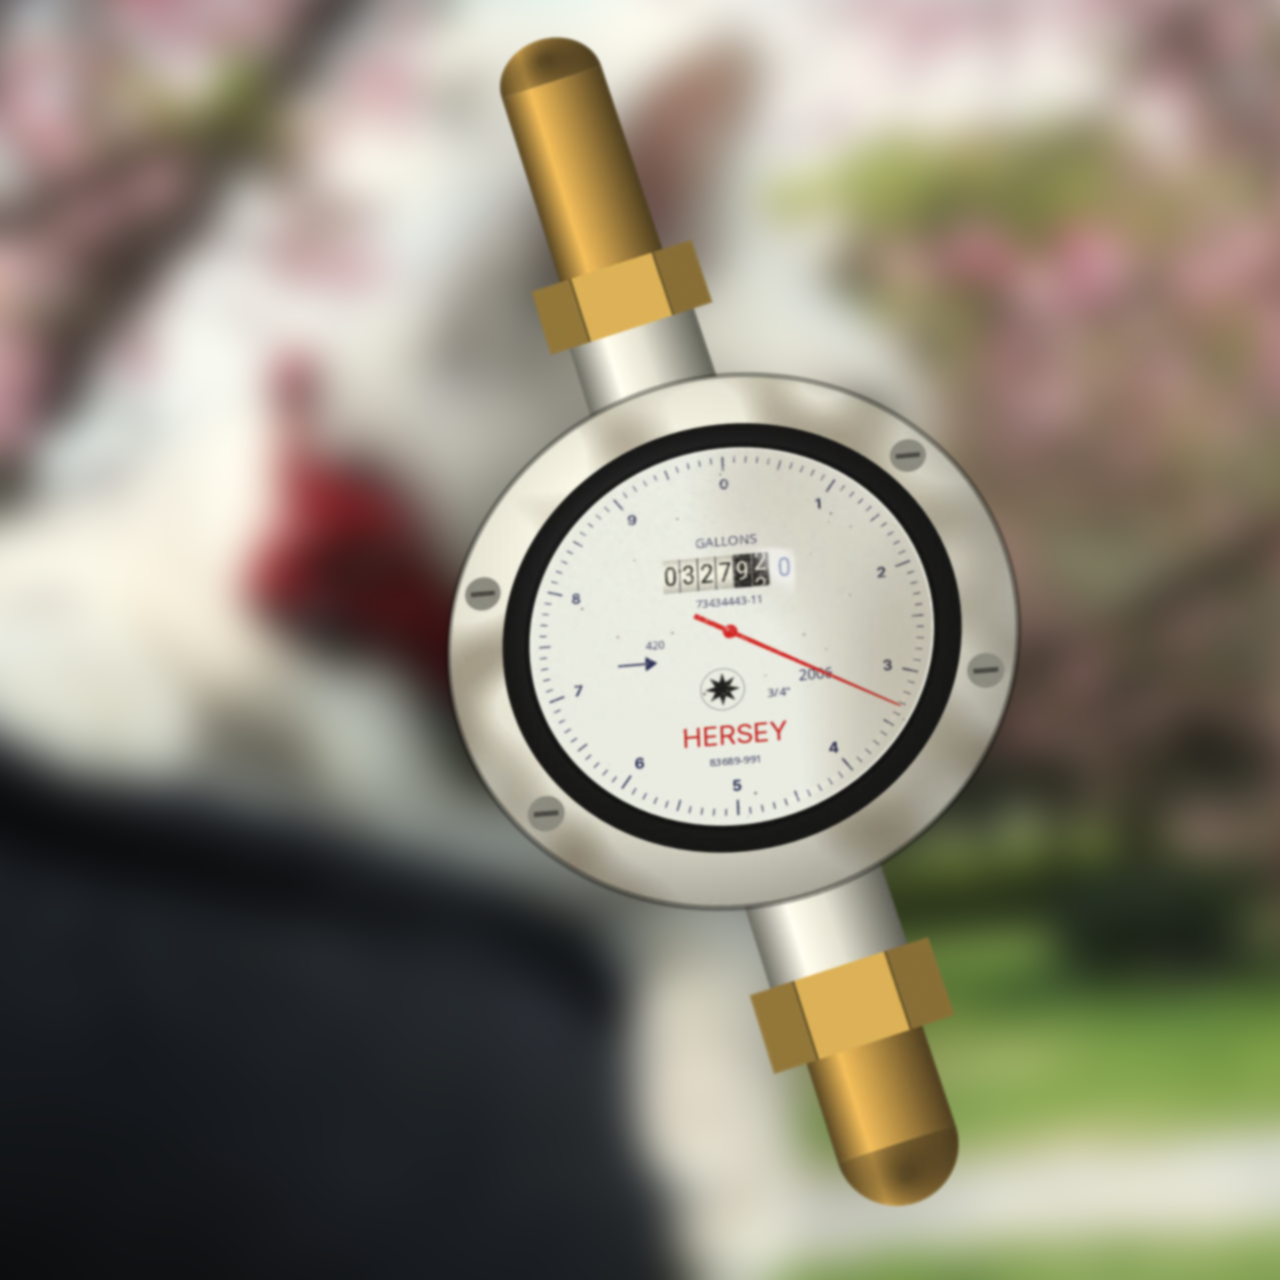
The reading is **327923.3** gal
